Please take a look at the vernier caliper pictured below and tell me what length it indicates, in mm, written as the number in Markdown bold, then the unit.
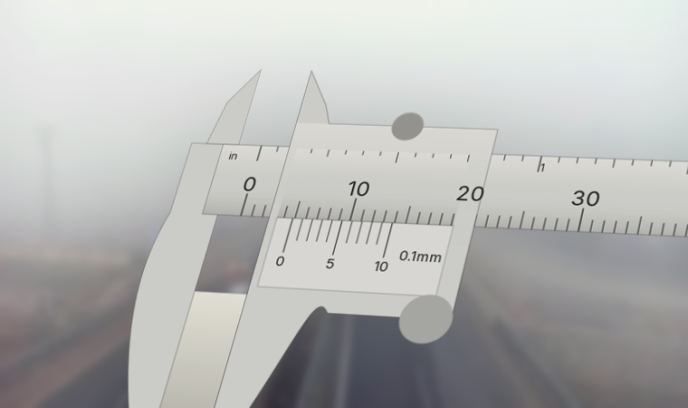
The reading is **4.8** mm
